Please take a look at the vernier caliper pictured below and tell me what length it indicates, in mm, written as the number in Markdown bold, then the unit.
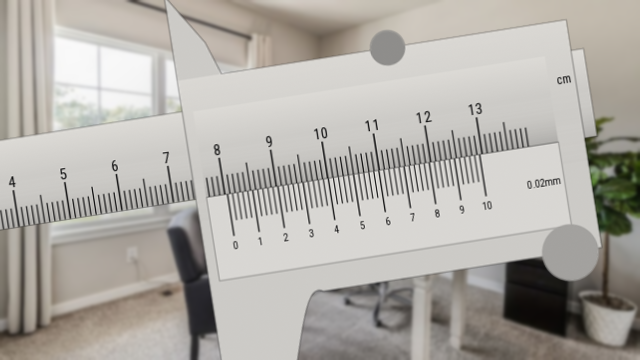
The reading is **80.5** mm
